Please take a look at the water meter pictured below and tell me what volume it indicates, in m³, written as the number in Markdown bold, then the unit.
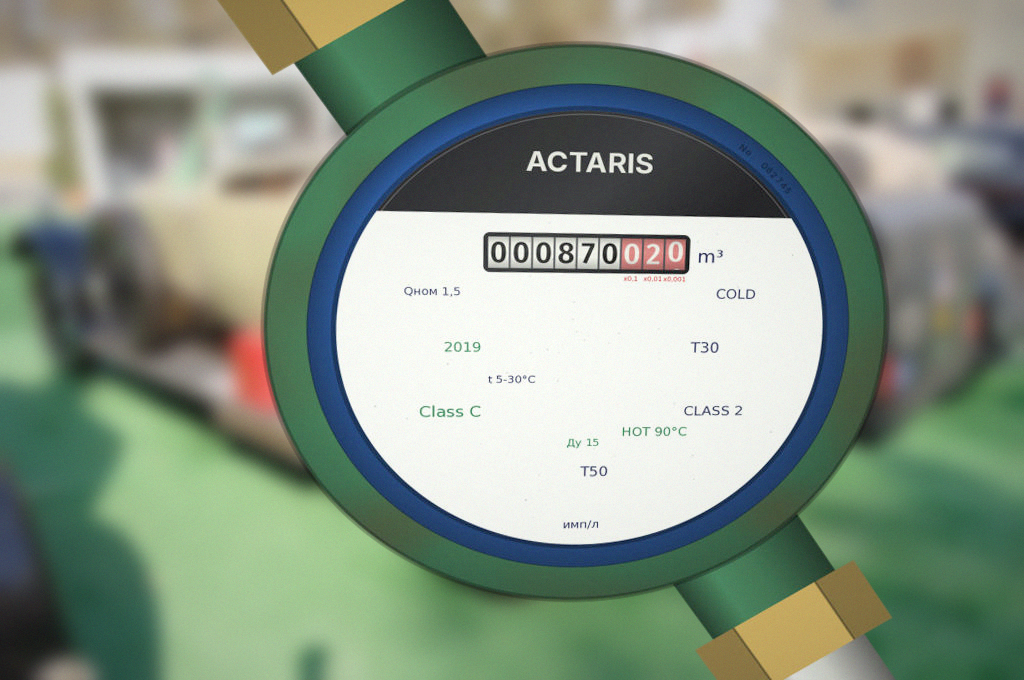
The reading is **870.020** m³
